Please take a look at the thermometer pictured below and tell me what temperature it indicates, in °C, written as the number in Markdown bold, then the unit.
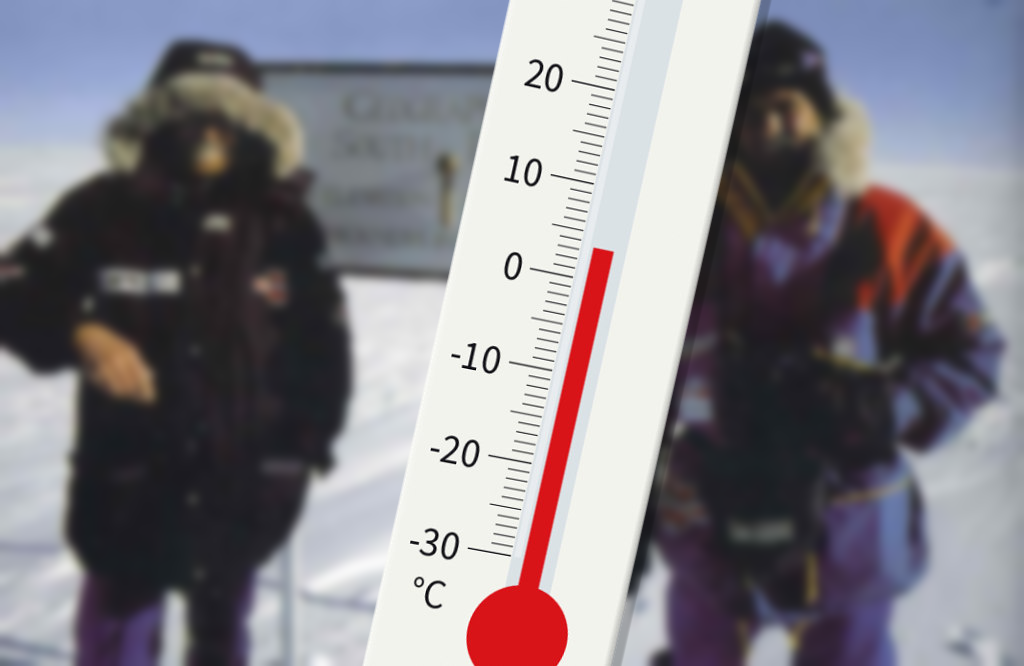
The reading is **3.5** °C
